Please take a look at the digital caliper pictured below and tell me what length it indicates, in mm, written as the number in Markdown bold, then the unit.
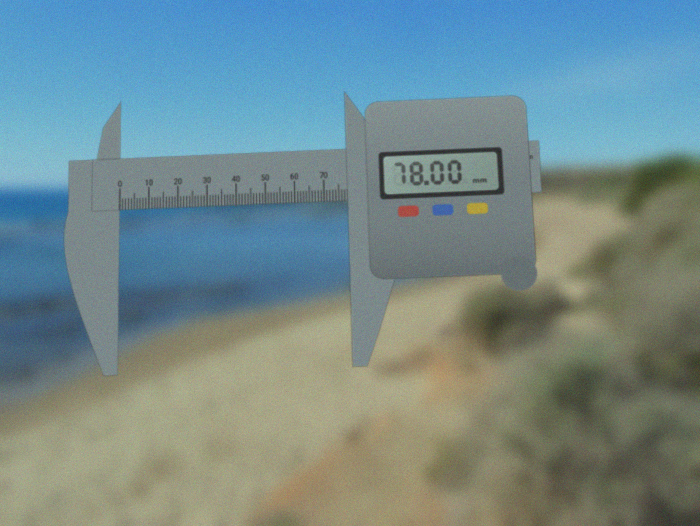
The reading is **78.00** mm
